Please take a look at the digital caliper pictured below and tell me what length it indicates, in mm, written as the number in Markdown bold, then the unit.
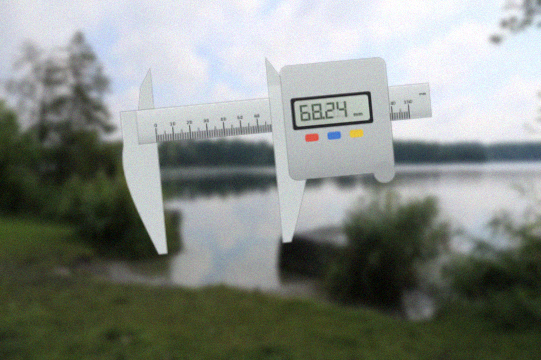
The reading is **68.24** mm
